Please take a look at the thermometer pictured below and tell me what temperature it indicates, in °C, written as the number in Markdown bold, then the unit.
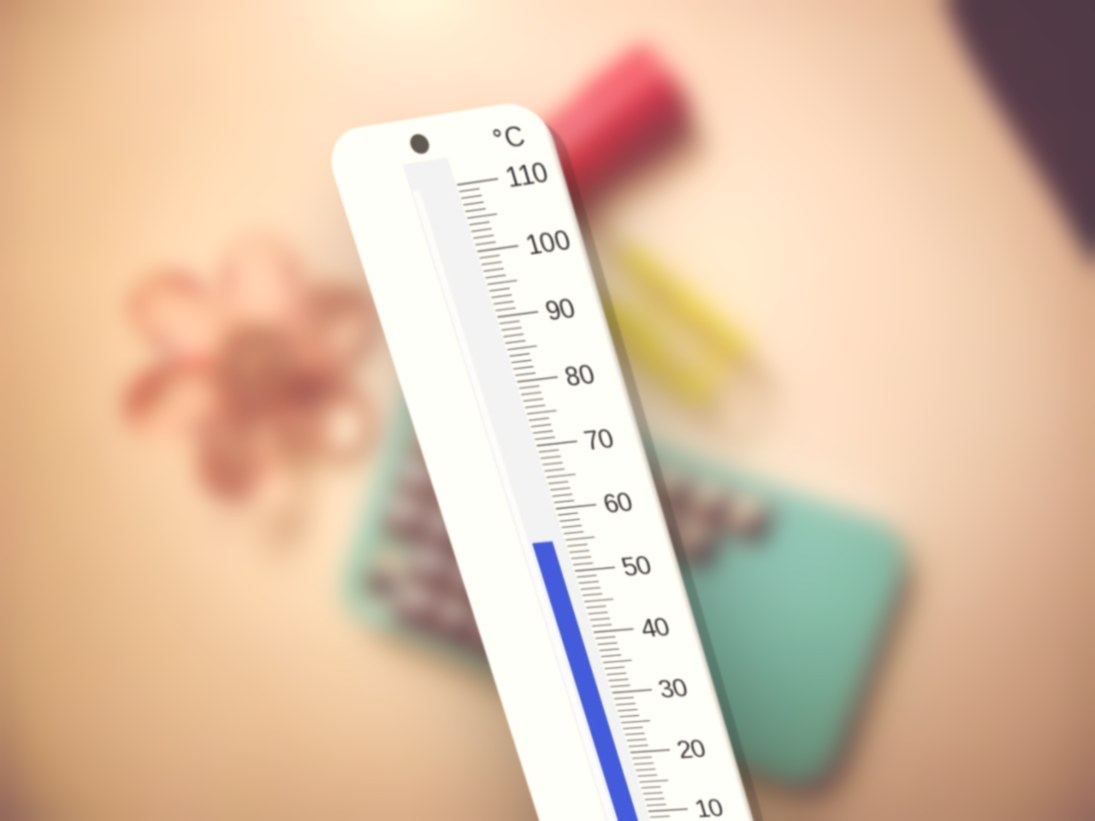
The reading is **55** °C
